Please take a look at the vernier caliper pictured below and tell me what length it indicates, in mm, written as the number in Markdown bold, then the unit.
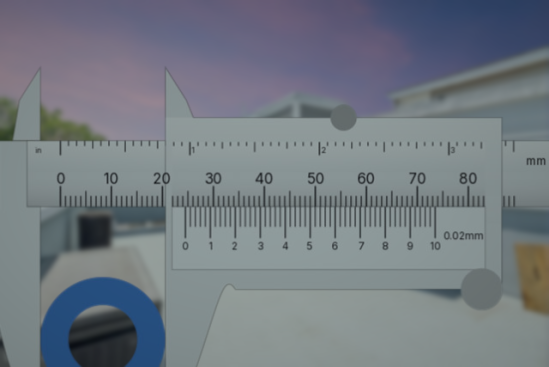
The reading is **24.5** mm
